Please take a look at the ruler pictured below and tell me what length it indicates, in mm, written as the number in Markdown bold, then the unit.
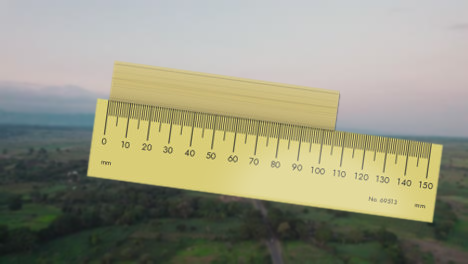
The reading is **105** mm
